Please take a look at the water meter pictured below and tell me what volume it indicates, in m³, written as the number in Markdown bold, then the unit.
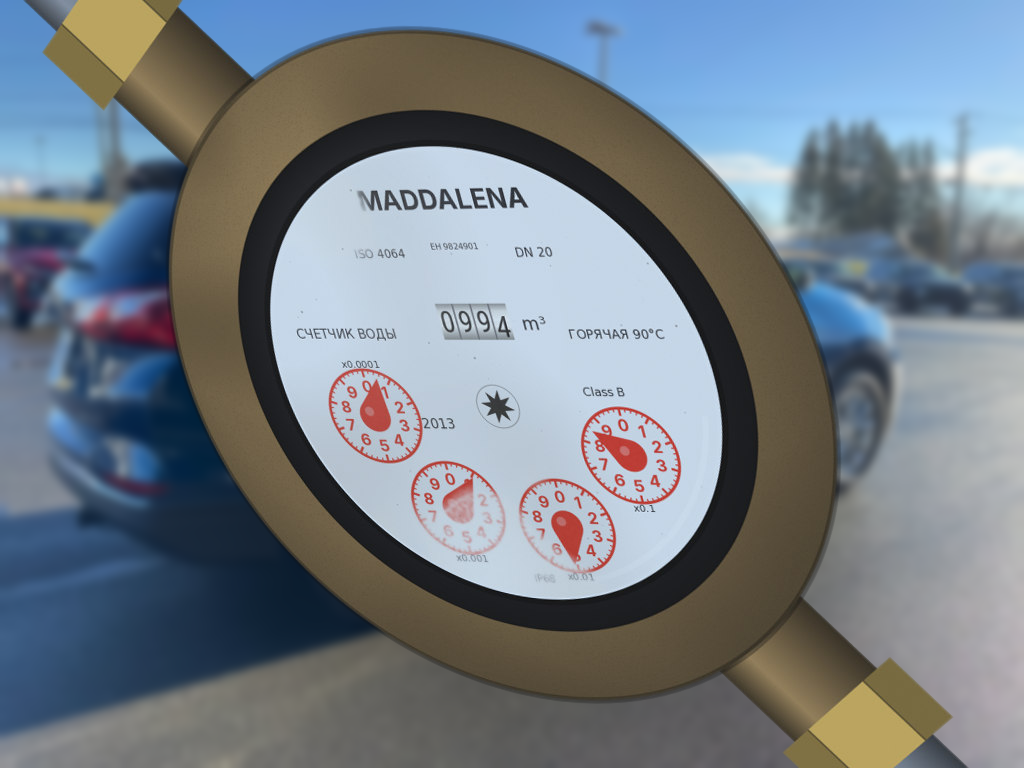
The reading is **993.8510** m³
